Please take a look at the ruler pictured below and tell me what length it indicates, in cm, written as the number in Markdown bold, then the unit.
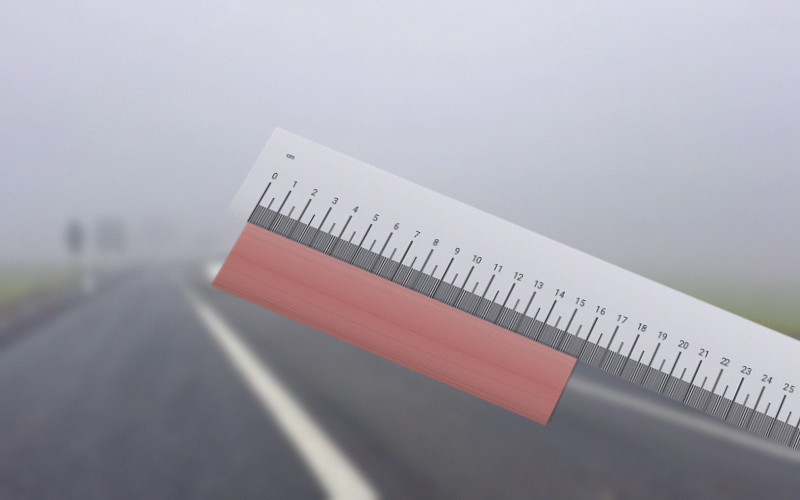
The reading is **16** cm
